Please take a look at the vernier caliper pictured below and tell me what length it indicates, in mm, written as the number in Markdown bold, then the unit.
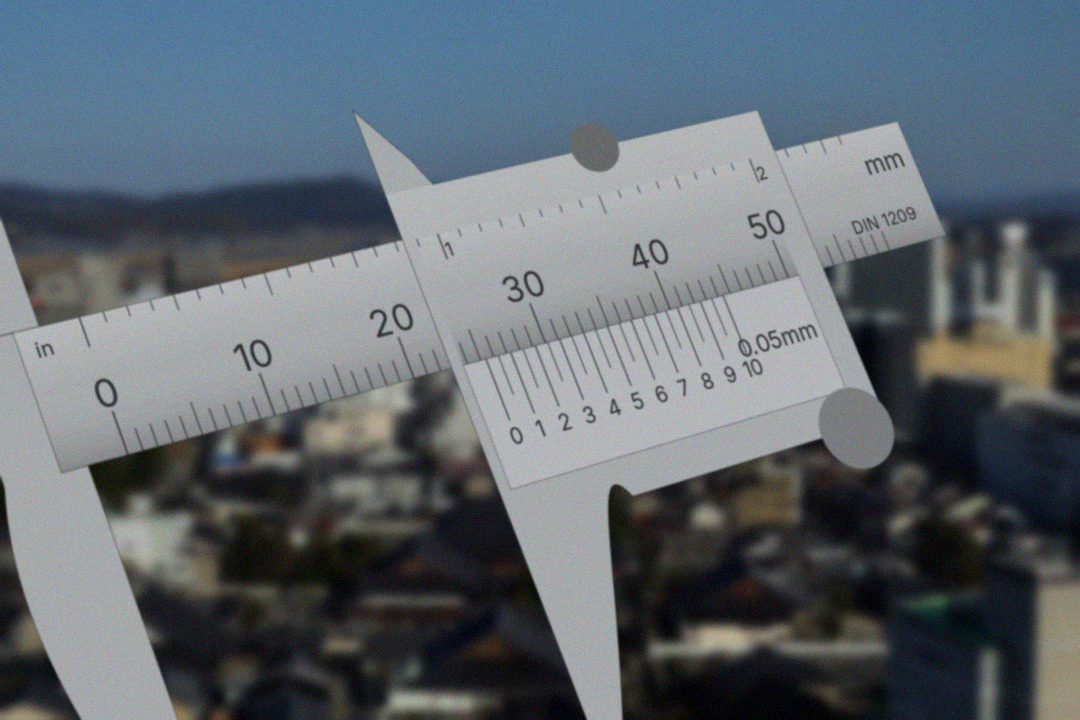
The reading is **25.4** mm
